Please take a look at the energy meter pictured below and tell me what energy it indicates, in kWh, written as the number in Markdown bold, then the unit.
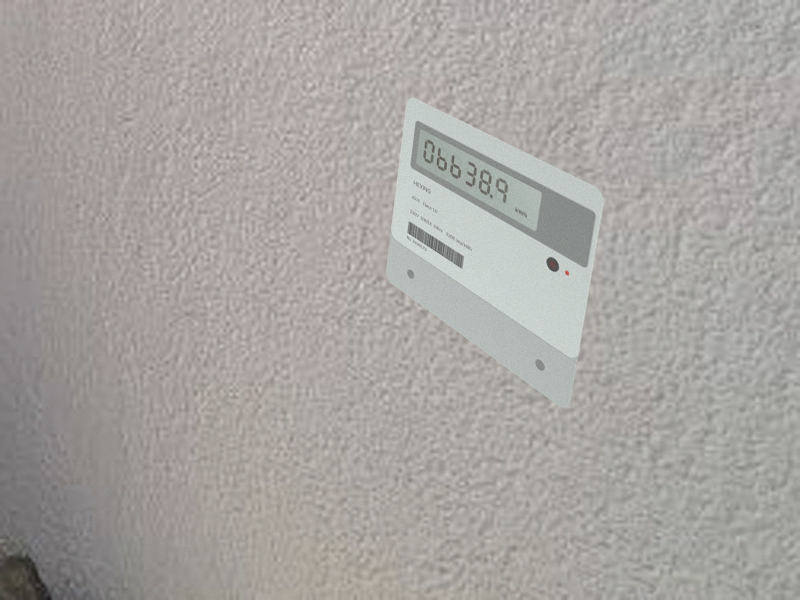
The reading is **6638.9** kWh
